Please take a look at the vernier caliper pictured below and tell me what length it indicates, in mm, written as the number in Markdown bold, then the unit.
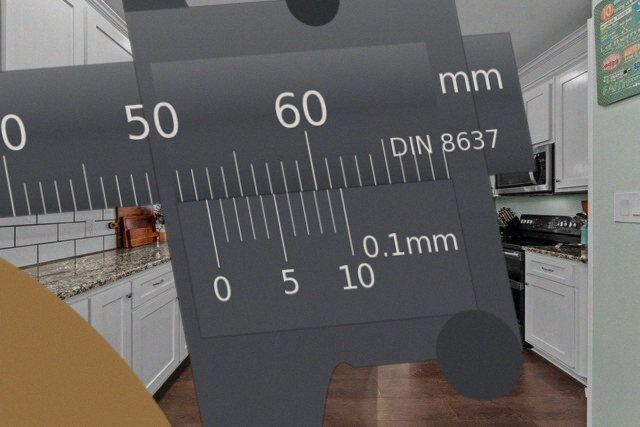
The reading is **52.6** mm
